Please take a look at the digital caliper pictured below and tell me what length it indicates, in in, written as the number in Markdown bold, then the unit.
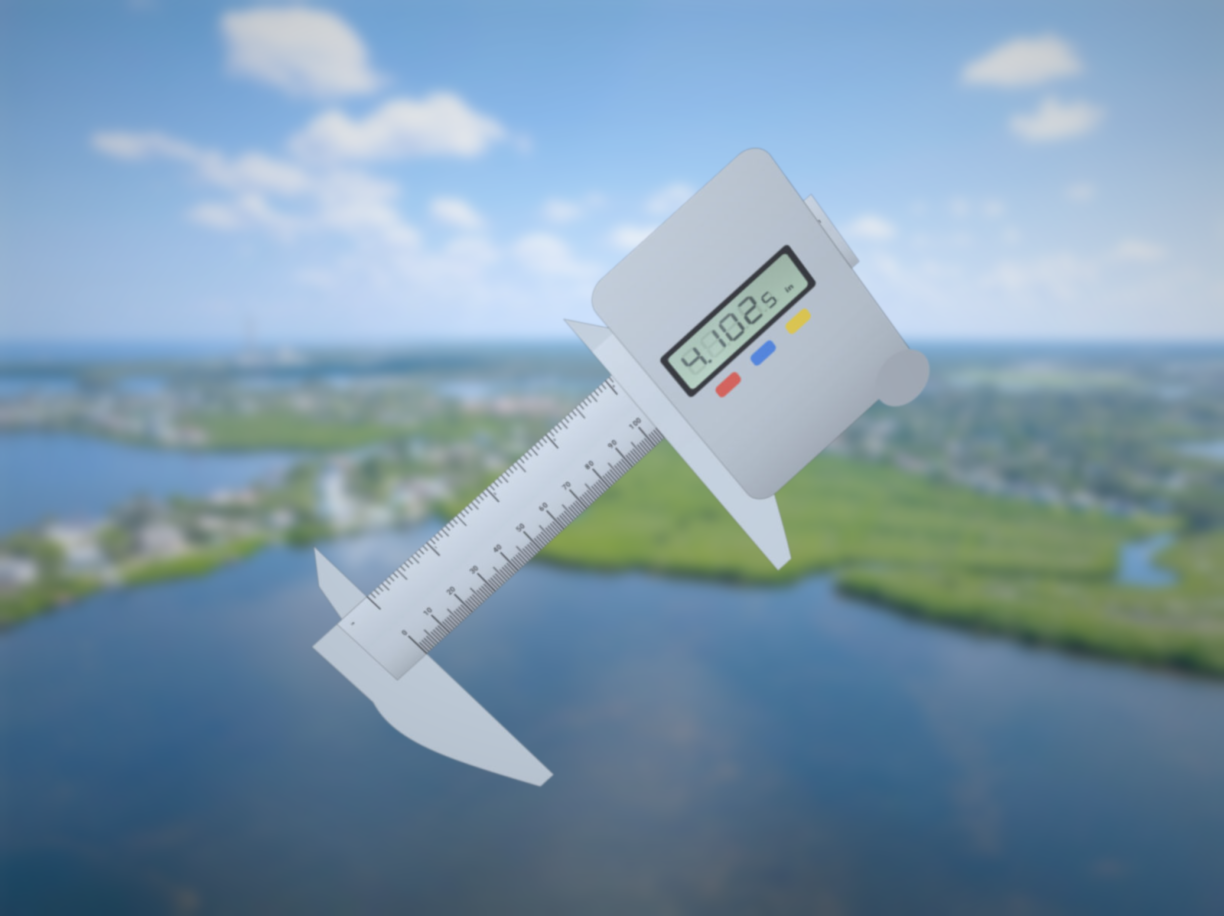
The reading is **4.1025** in
